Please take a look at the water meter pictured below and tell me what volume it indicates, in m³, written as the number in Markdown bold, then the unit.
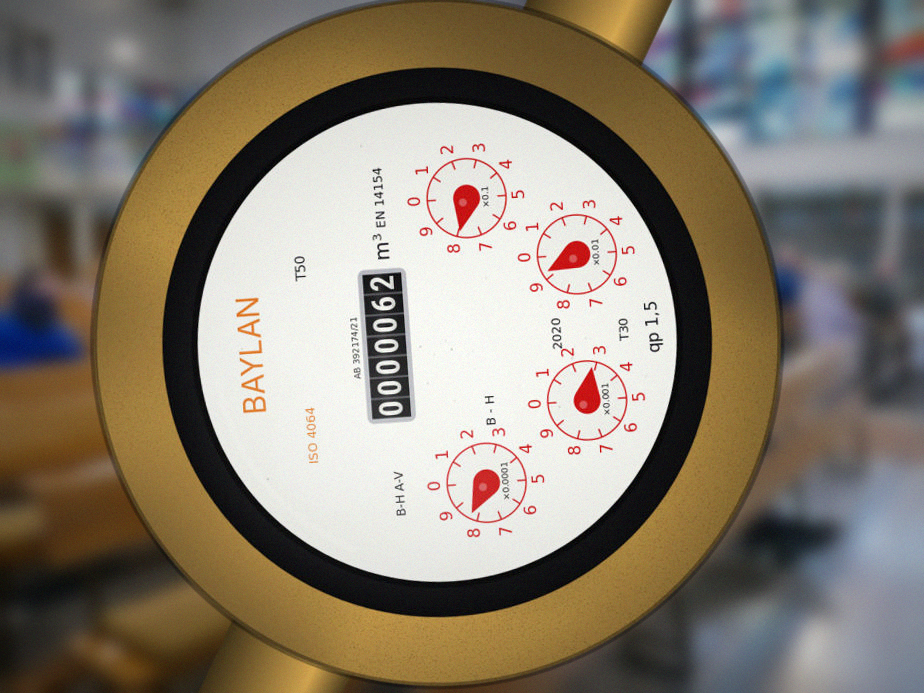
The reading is **62.7928** m³
